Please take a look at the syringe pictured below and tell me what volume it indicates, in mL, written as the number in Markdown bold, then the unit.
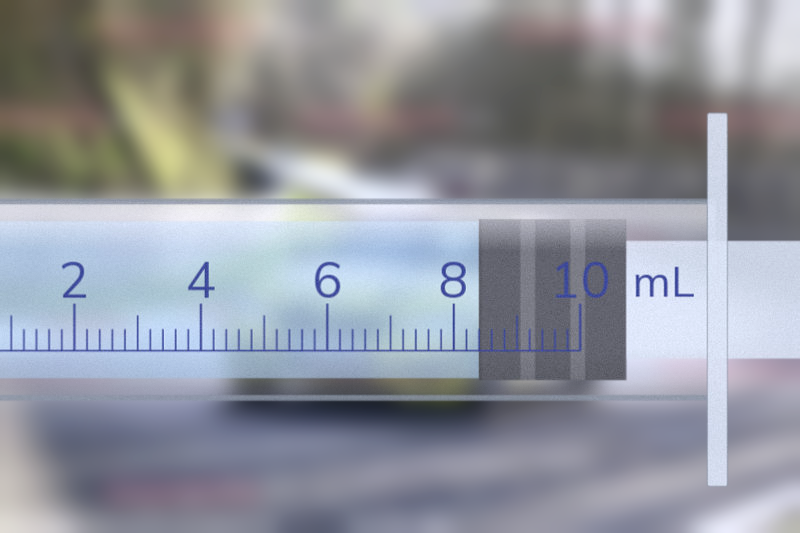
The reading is **8.4** mL
